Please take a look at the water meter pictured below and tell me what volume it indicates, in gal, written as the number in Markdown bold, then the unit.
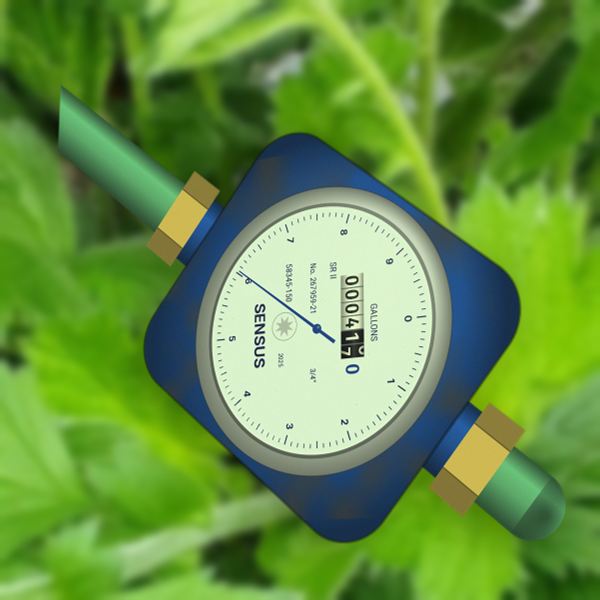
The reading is **4166.0** gal
